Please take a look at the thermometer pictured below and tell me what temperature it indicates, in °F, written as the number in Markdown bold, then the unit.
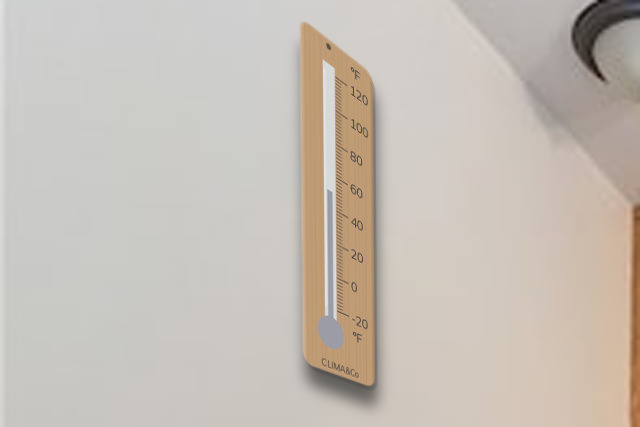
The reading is **50** °F
